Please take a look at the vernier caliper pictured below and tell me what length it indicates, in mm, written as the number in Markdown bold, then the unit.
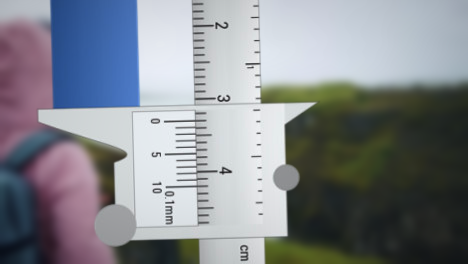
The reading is **33.0** mm
